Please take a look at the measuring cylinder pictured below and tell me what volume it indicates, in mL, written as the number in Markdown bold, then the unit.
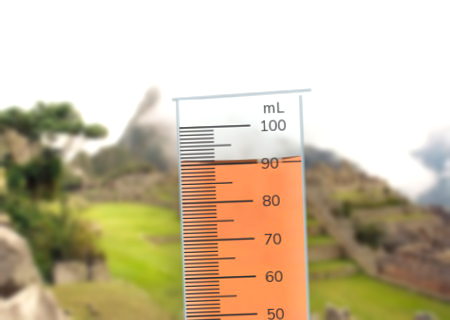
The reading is **90** mL
